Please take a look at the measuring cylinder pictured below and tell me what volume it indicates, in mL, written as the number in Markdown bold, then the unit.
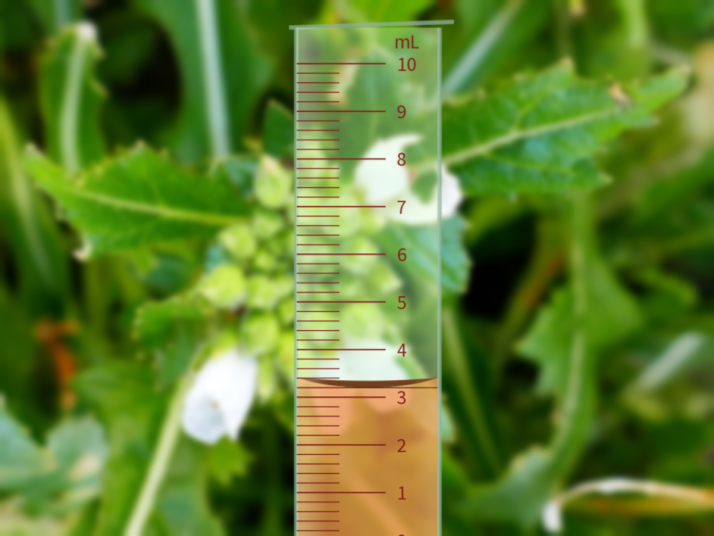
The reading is **3.2** mL
